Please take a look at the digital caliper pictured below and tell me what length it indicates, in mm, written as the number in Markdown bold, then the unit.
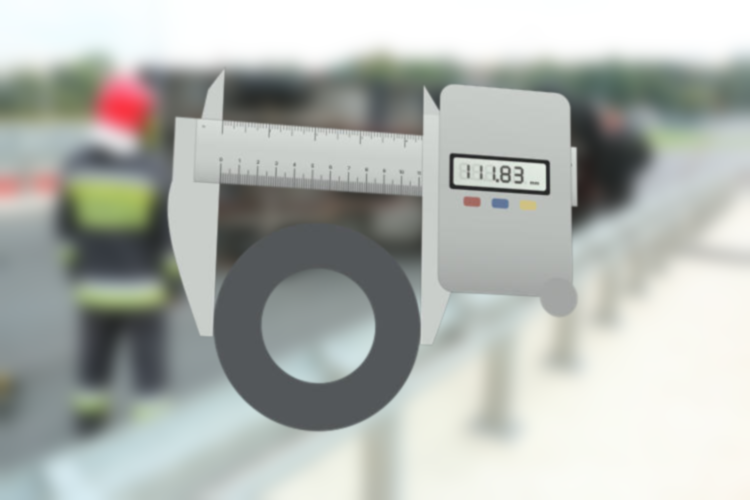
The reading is **111.83** mm
